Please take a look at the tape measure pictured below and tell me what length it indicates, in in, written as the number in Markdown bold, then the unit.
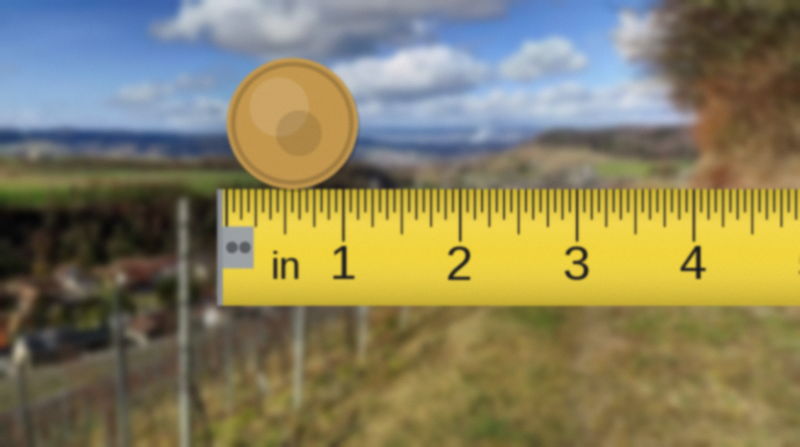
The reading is **1.125** in
